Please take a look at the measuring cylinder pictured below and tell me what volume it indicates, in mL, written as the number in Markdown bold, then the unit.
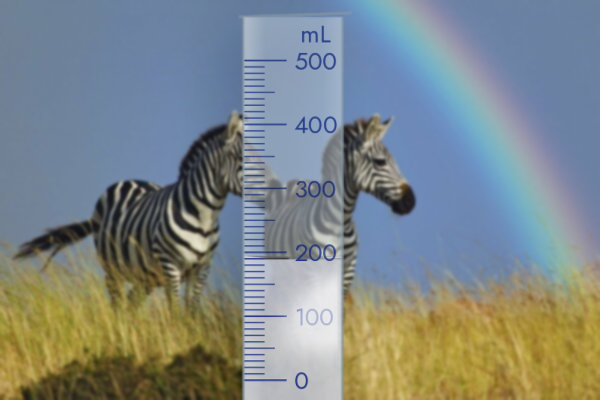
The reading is **190** mL
